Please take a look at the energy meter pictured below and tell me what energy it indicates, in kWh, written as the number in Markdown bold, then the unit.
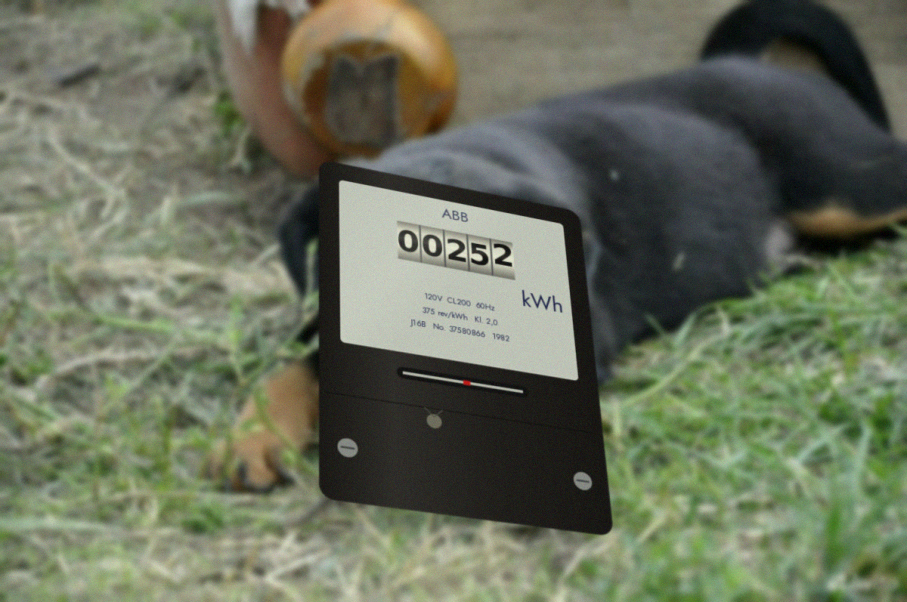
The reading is **252** kWh
